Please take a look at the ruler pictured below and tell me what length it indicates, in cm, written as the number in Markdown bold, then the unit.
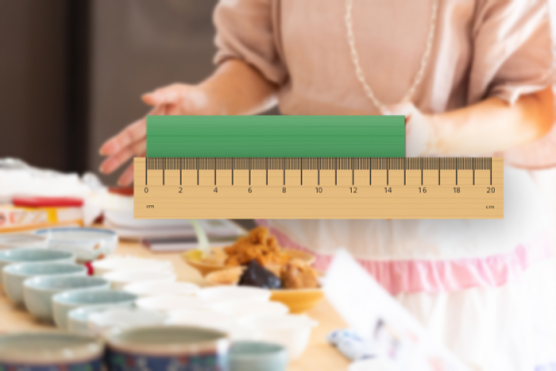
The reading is **15** cm
